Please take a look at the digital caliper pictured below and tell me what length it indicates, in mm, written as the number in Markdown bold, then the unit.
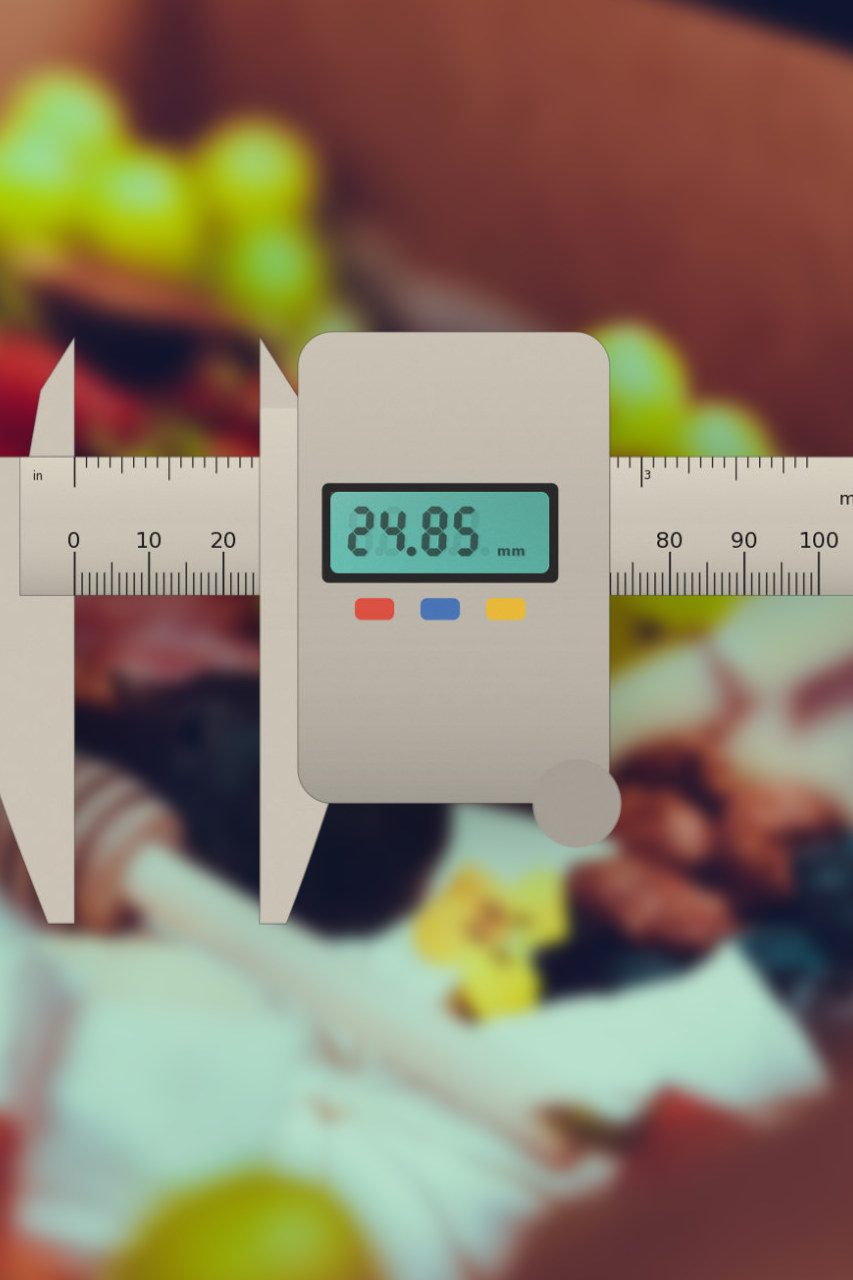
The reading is **24.85** mm
